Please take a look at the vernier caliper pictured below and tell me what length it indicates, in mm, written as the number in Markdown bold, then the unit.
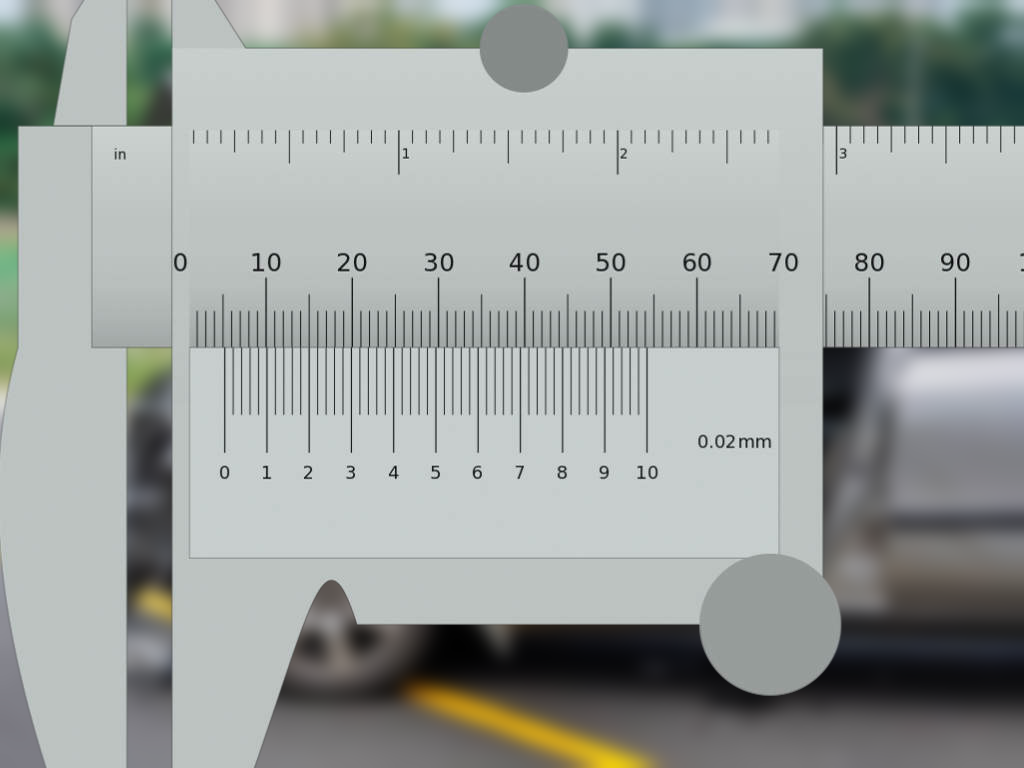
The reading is **5.2** mm
